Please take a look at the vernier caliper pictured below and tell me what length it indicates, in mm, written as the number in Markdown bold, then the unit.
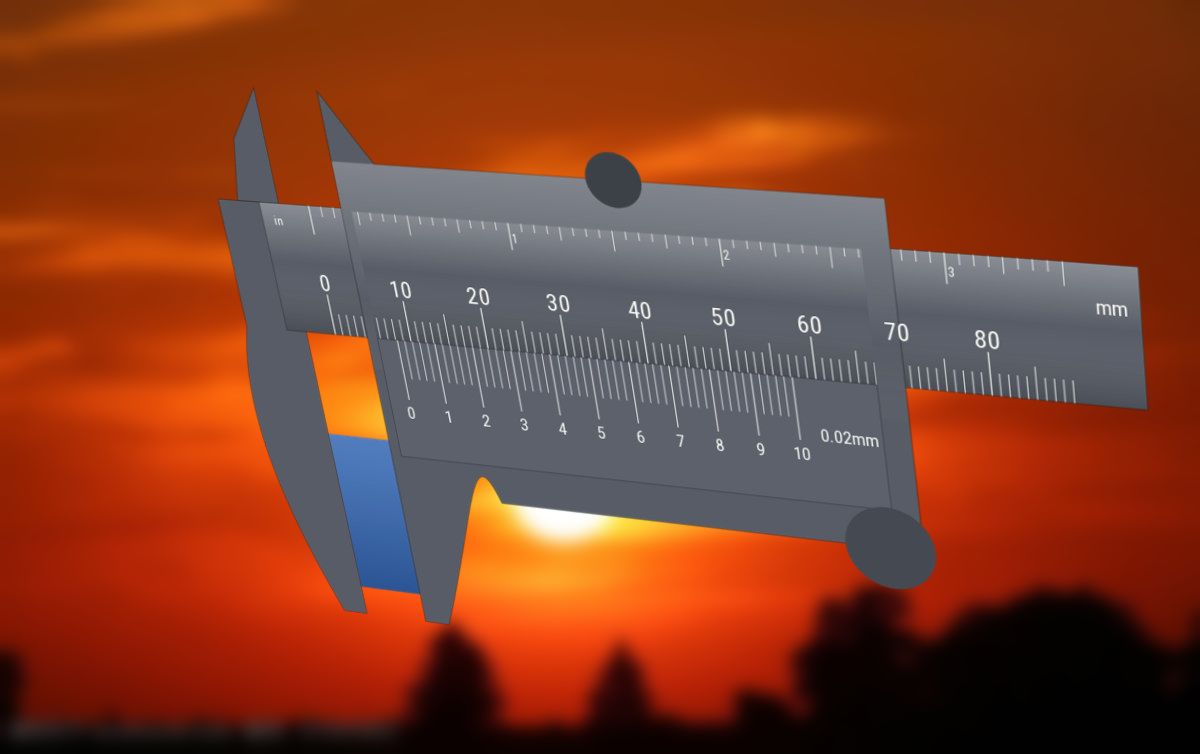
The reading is **8.2** mm
